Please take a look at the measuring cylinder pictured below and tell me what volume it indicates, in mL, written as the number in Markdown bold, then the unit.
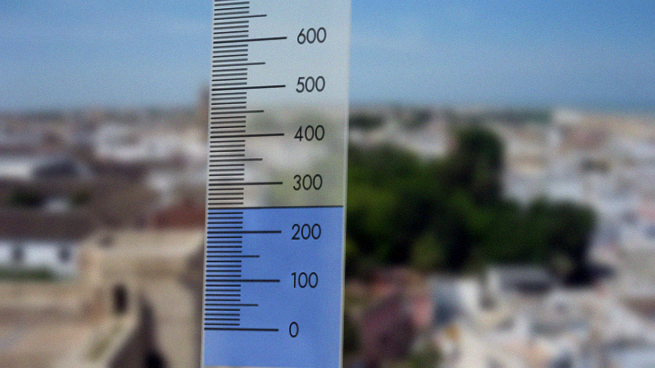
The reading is **250** mL
